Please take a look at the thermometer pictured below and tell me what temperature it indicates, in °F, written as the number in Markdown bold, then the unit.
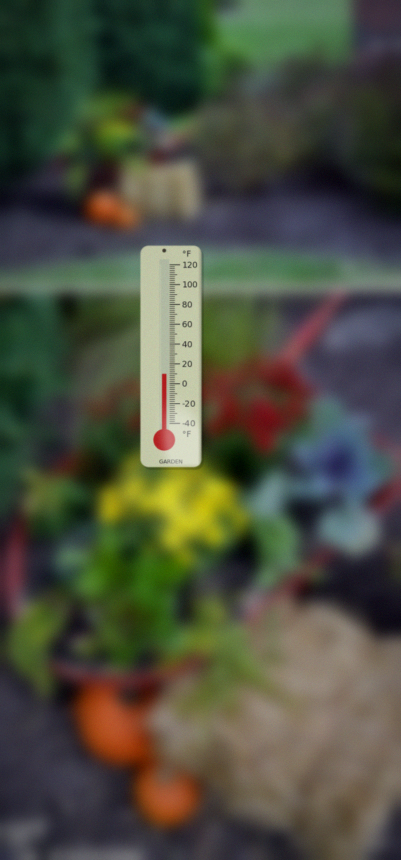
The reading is **10** °F
